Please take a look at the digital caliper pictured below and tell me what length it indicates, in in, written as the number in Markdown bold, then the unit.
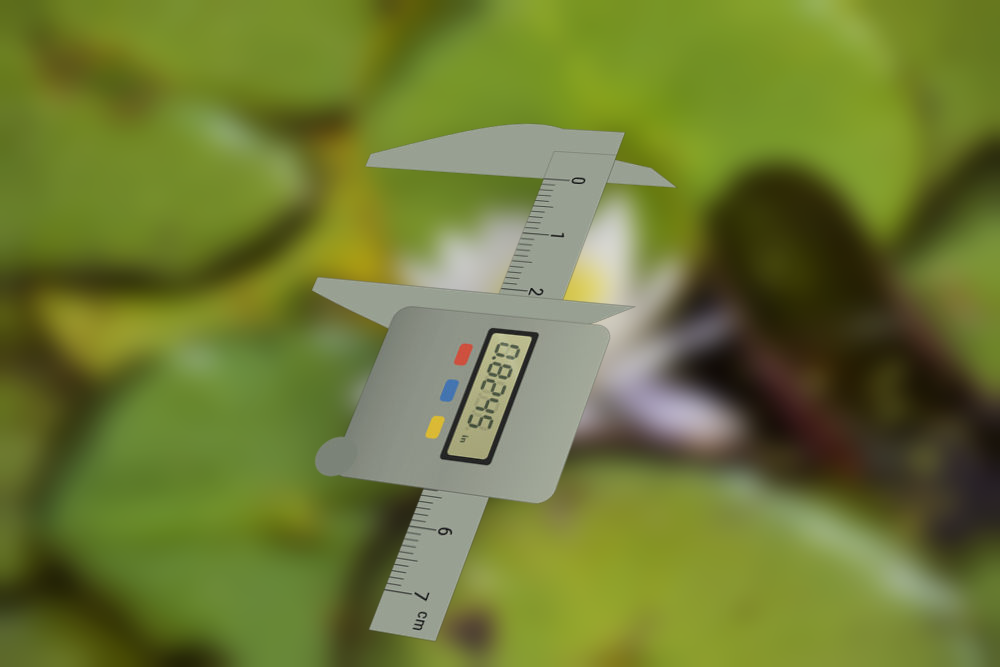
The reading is **0.8245** in
